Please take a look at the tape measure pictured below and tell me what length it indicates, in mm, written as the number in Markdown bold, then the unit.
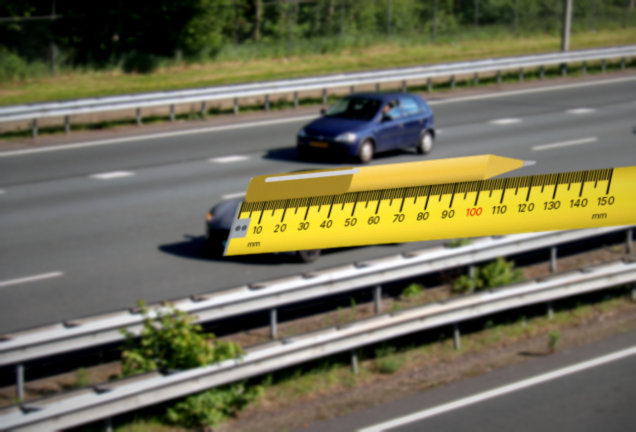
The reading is **120** mm
